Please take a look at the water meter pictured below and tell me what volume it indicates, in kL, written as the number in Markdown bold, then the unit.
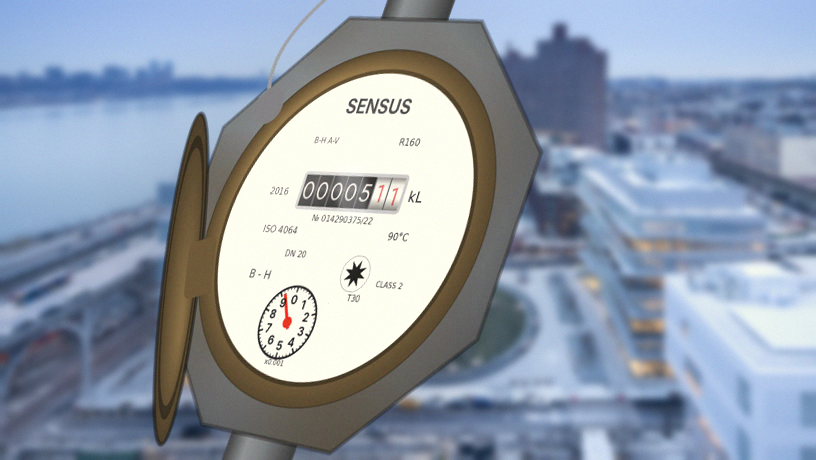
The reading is **5.109** kL
